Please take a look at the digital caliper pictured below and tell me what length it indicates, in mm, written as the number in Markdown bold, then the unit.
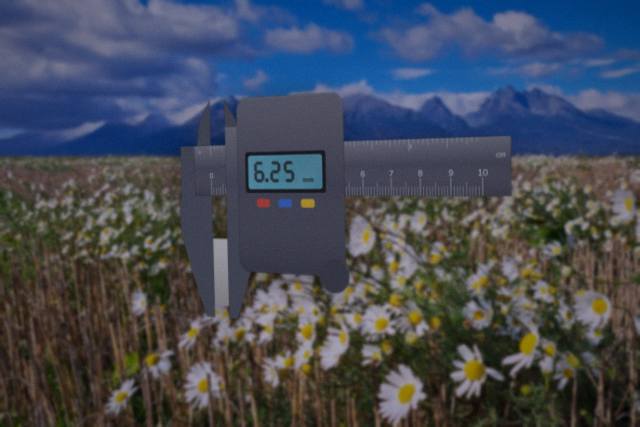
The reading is **6.25** mm
